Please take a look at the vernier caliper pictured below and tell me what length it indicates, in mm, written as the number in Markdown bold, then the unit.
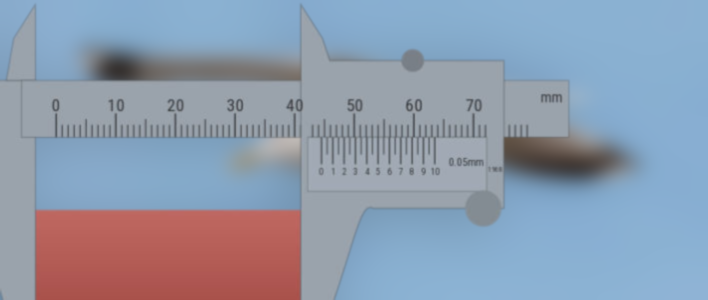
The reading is **44.5** mm
